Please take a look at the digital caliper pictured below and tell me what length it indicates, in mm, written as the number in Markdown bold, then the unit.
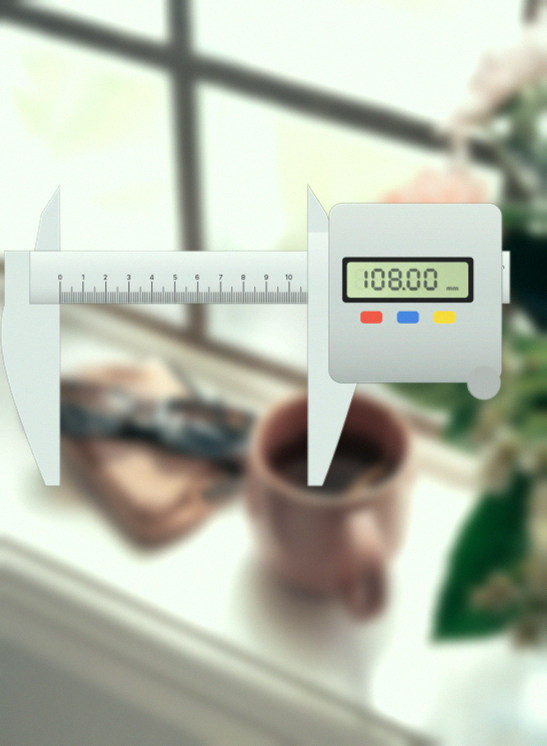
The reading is **108.00** mm
